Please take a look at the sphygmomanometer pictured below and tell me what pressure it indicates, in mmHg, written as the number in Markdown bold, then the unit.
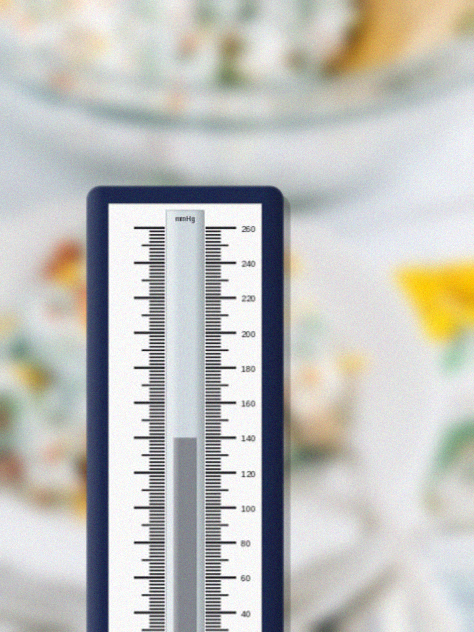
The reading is **140** mmHg
